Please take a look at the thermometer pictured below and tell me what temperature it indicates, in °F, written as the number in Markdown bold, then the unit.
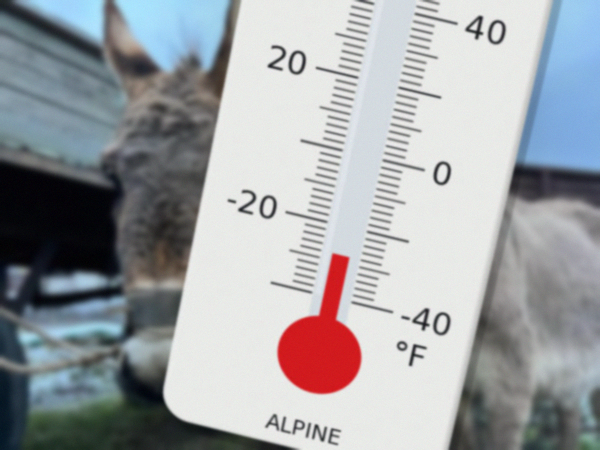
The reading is **-28** °F
